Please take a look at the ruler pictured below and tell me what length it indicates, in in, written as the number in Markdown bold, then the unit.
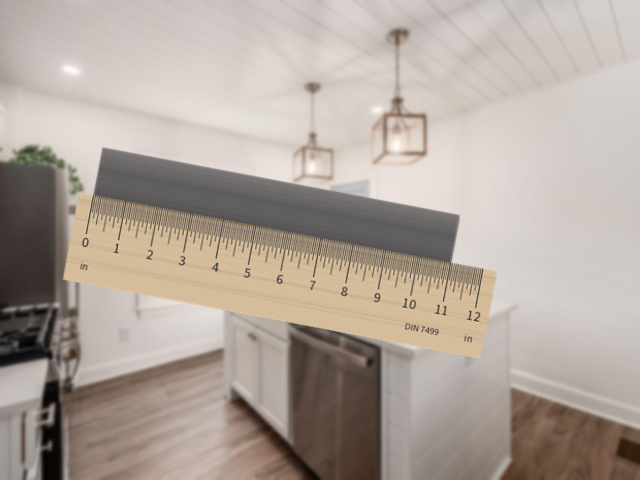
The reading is **11** in
